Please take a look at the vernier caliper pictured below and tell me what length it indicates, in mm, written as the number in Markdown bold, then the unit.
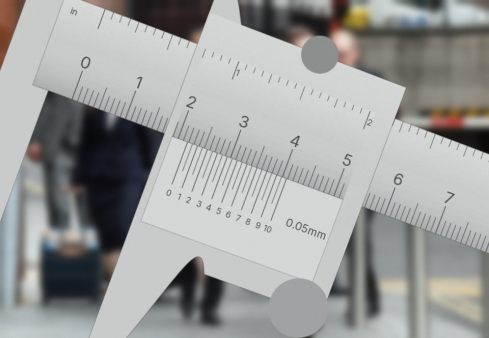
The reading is **21.8** mm
